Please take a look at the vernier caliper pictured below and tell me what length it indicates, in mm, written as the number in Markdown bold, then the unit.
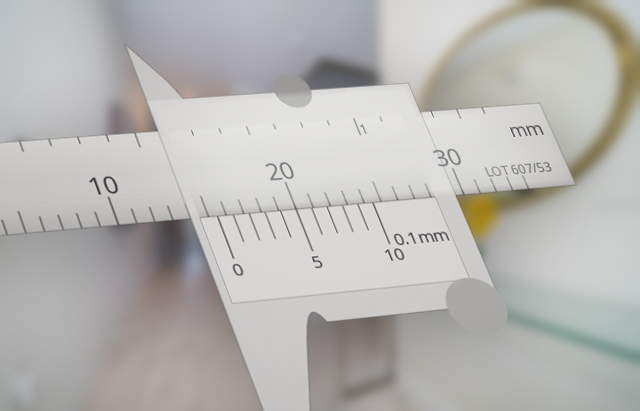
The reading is **15.5** mm
